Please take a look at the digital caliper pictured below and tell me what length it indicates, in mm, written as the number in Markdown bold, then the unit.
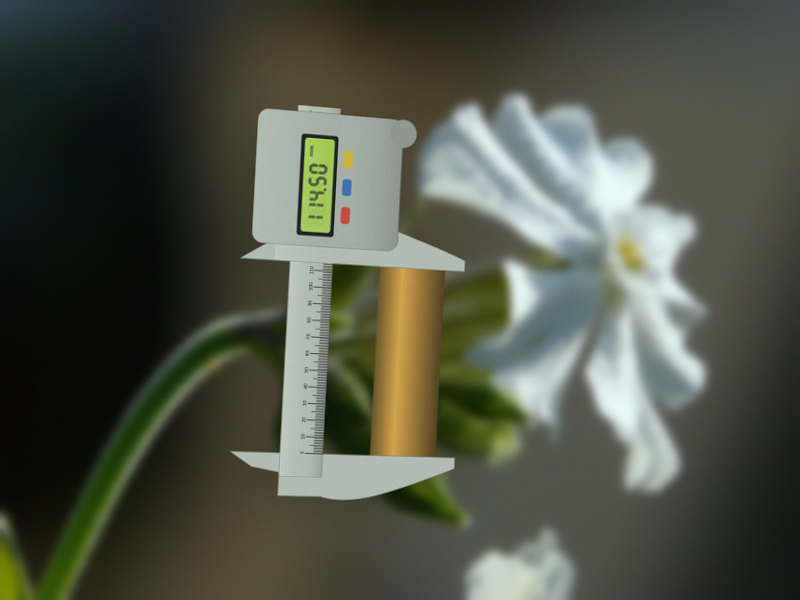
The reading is **114.50** mm
